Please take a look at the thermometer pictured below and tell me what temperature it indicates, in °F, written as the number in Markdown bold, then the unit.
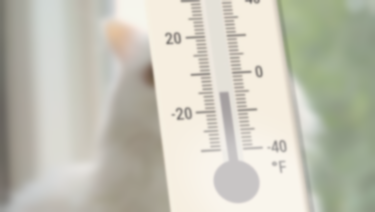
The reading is **-10** °F
